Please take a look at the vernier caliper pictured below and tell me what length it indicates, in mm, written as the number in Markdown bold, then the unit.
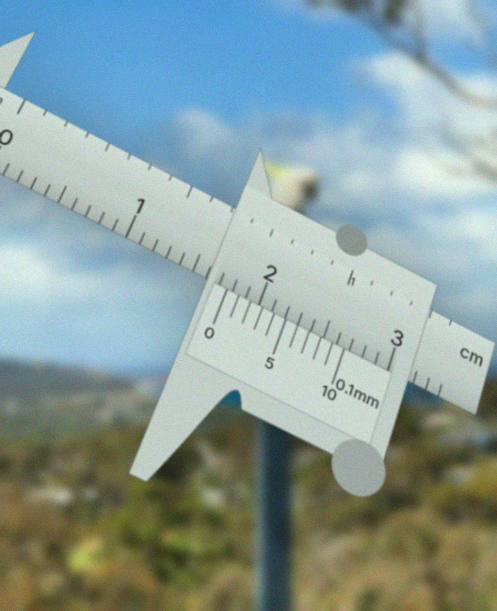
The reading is **17.6** mm
